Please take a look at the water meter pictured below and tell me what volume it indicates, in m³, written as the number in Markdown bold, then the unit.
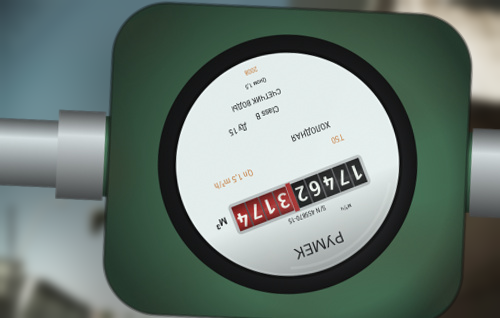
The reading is **17462.3174** m³
